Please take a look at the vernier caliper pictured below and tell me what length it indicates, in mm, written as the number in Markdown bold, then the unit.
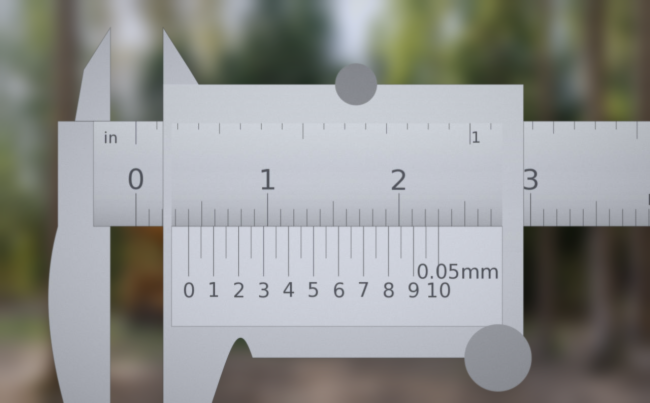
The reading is **4.0** mm
